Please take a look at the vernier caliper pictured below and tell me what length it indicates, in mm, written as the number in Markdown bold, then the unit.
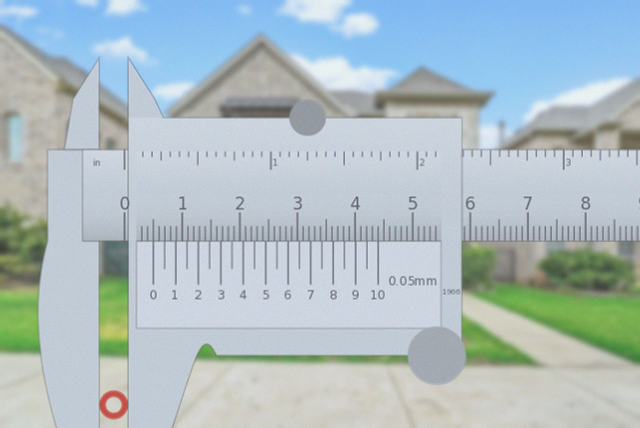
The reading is **5.0** mm
